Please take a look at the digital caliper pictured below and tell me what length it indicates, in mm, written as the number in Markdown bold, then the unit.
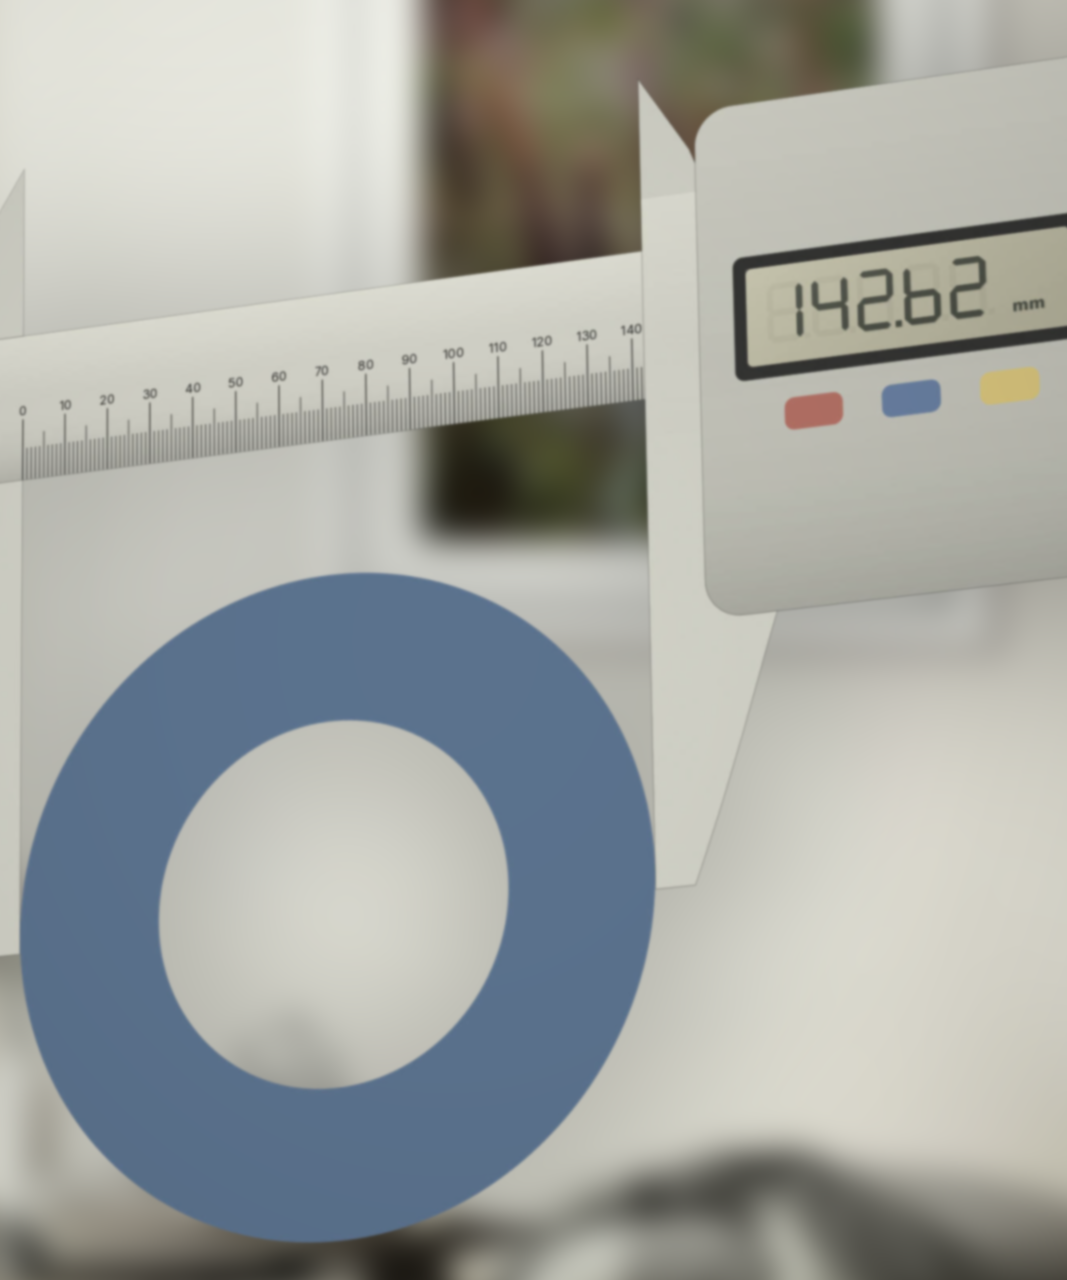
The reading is **142.62** mm
